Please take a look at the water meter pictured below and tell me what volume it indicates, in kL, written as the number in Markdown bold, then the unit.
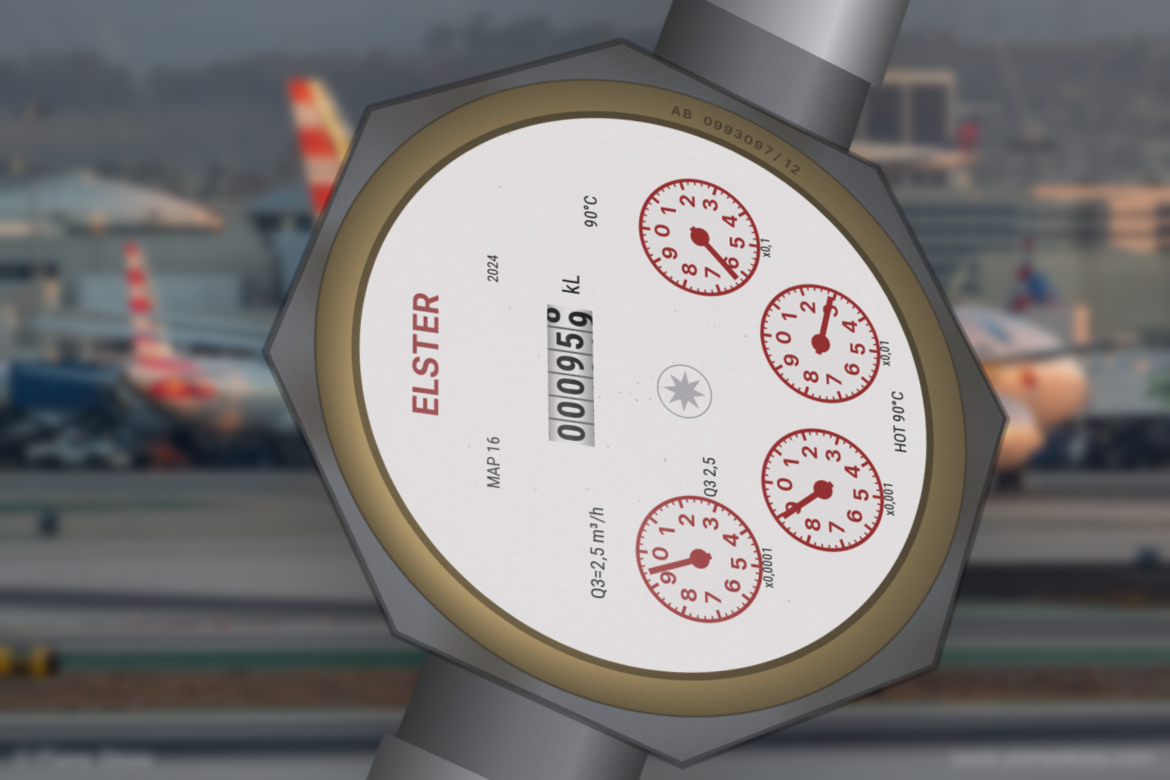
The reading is **958.6289** kL
